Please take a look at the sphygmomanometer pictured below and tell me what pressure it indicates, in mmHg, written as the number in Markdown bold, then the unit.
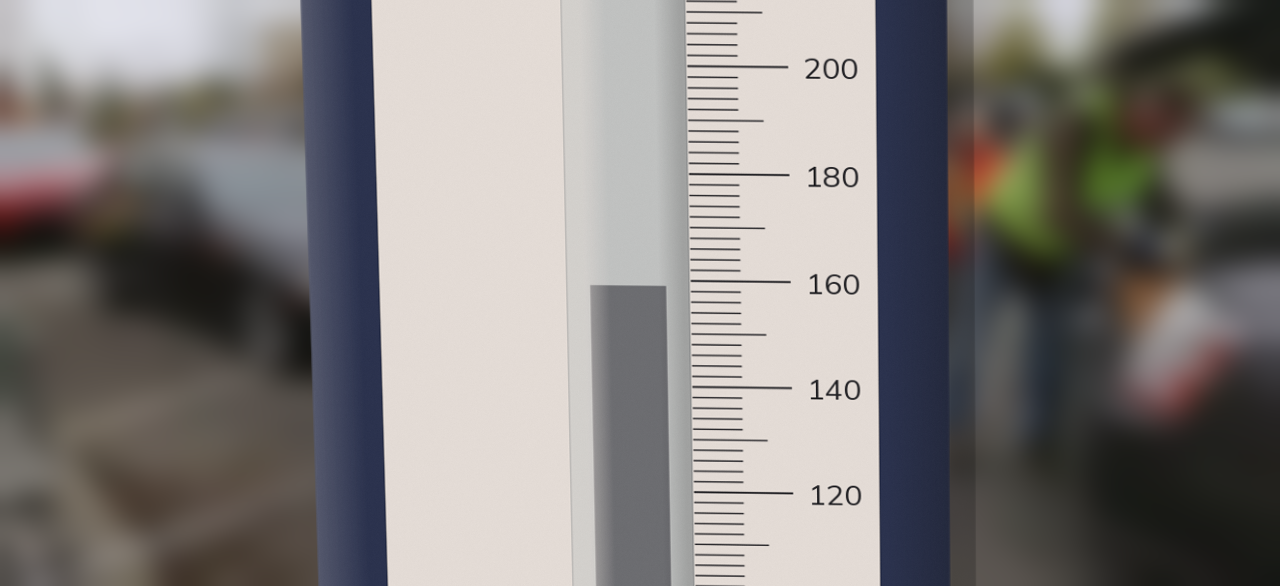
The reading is **159** mmHg
